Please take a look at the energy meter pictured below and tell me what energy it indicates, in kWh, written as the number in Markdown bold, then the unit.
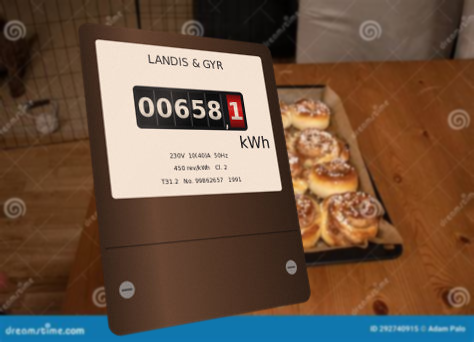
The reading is **658.1** kWh
